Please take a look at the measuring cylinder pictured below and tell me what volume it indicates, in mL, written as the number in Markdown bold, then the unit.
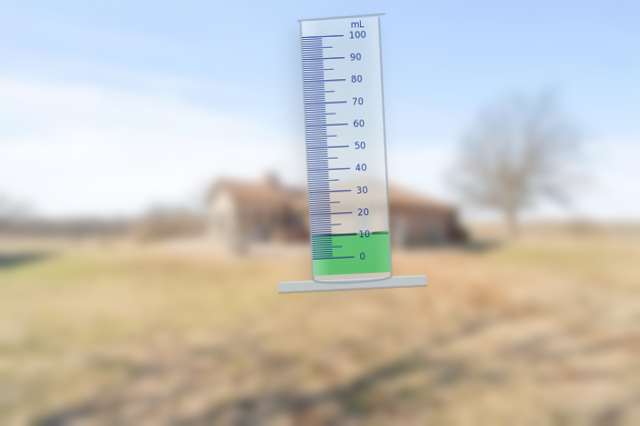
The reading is **10** mL
